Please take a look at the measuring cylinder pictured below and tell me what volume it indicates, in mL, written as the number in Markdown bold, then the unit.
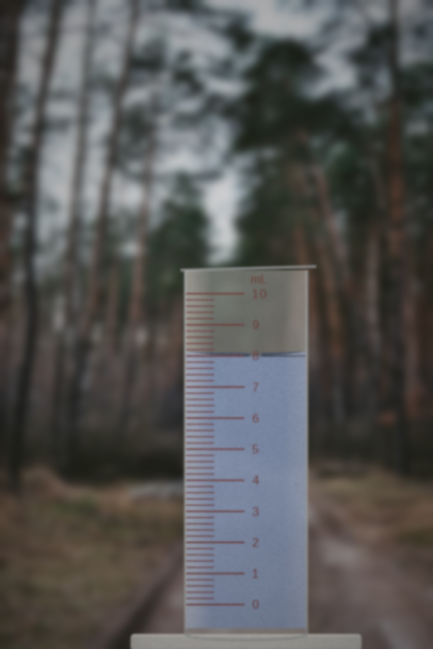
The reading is **8** mL
